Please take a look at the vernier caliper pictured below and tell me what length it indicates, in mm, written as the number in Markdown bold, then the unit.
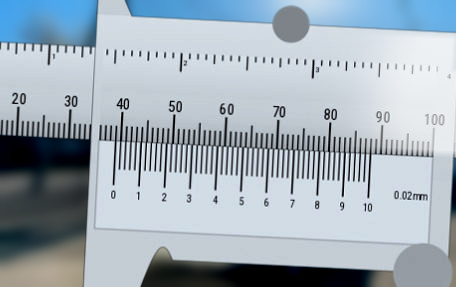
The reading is **39.0** mm
